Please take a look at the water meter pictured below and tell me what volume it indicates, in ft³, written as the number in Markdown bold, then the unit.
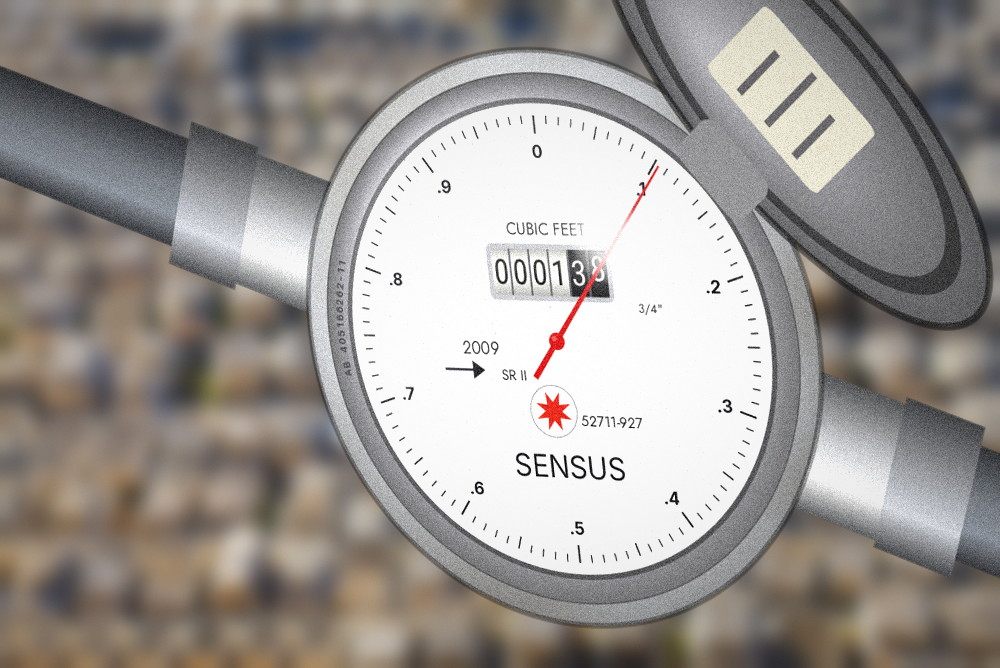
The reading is **138.10** ft³
